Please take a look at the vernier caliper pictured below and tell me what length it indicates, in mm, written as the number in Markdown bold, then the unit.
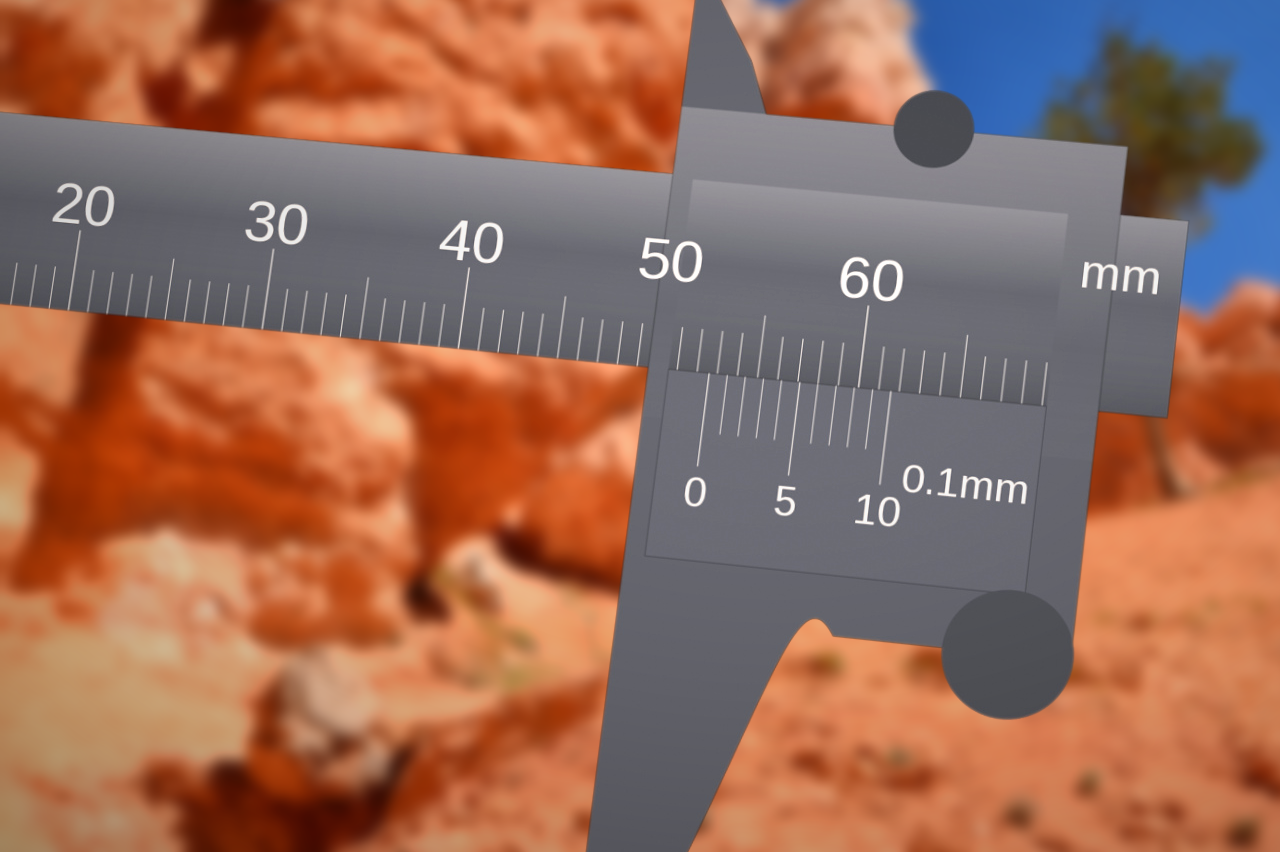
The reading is **52.6** mm
